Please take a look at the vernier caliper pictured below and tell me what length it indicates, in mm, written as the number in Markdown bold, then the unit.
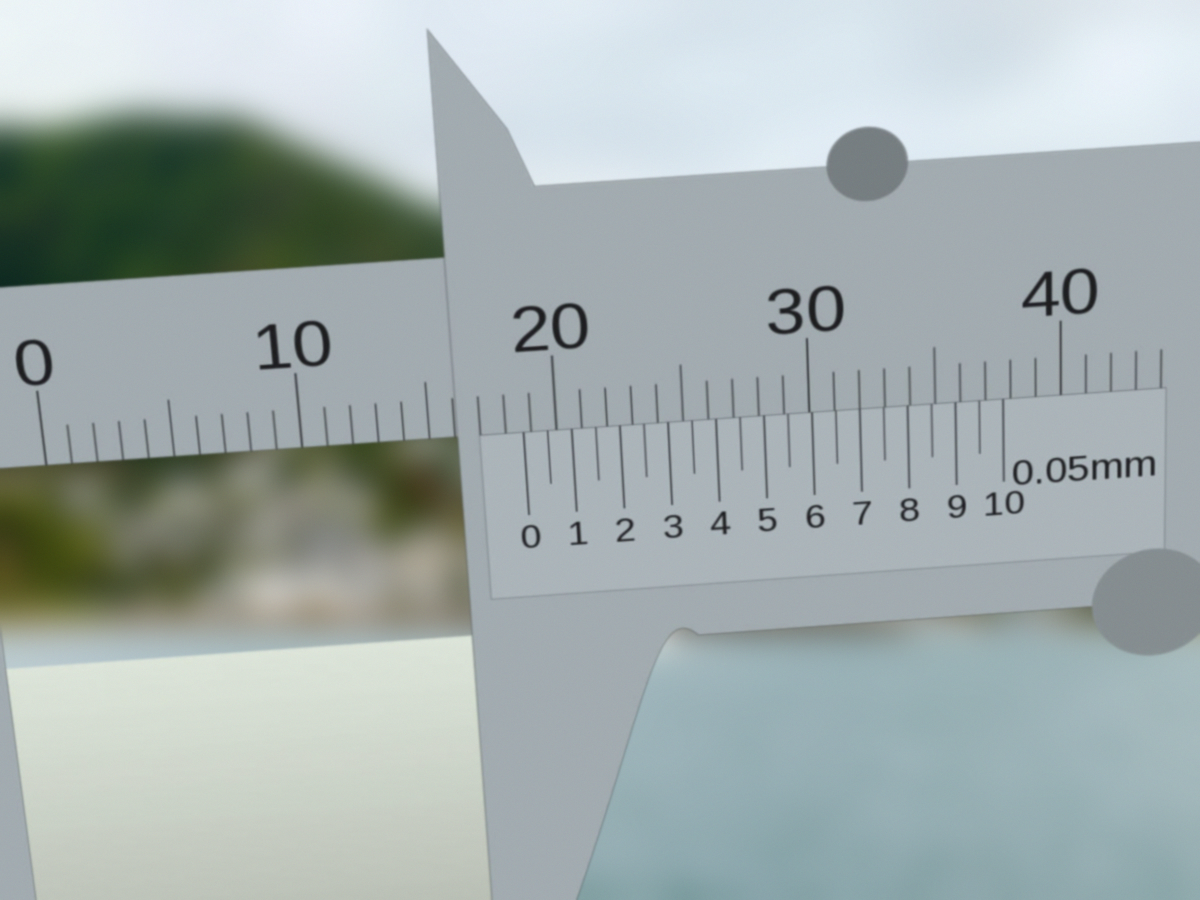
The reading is **18.7** mm
